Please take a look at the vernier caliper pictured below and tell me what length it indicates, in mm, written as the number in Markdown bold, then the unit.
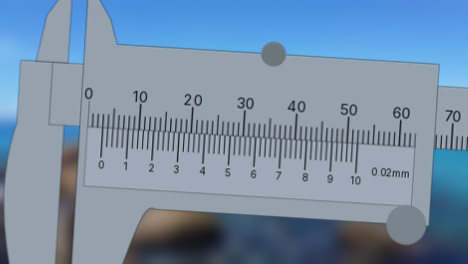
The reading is **3.0** mm
